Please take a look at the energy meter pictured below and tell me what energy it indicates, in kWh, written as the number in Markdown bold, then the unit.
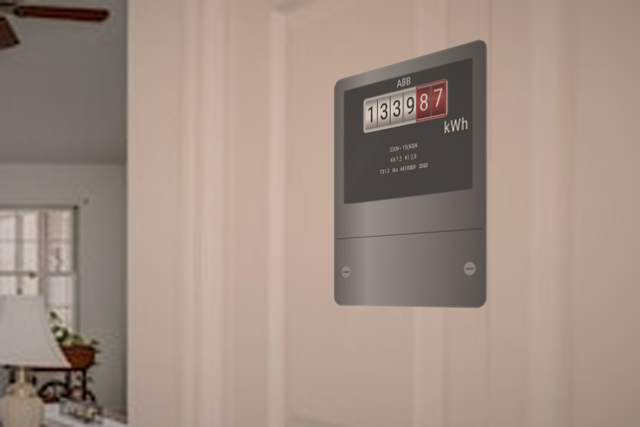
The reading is **1339.87** kWh
